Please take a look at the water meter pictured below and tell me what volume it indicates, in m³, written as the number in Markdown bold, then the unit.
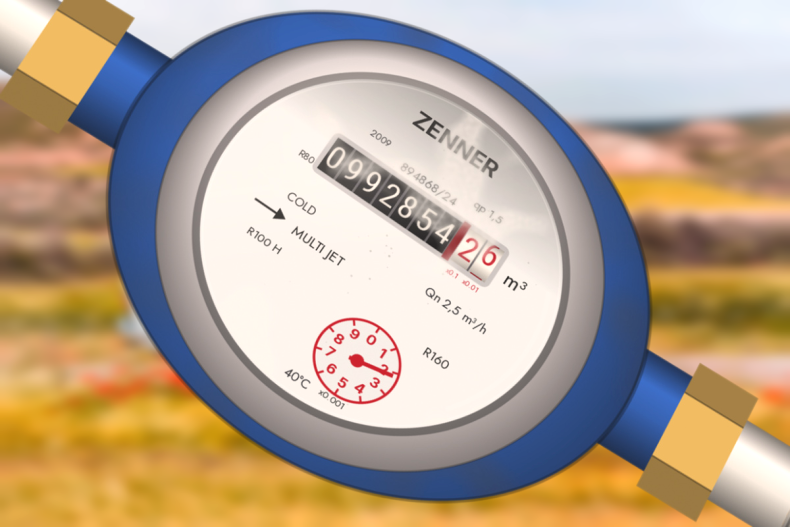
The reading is **992854.262** m³
